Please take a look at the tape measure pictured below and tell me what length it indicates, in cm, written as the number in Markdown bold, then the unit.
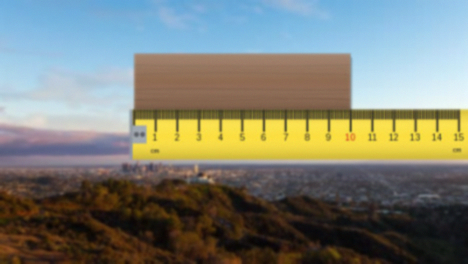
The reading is **10** cm
